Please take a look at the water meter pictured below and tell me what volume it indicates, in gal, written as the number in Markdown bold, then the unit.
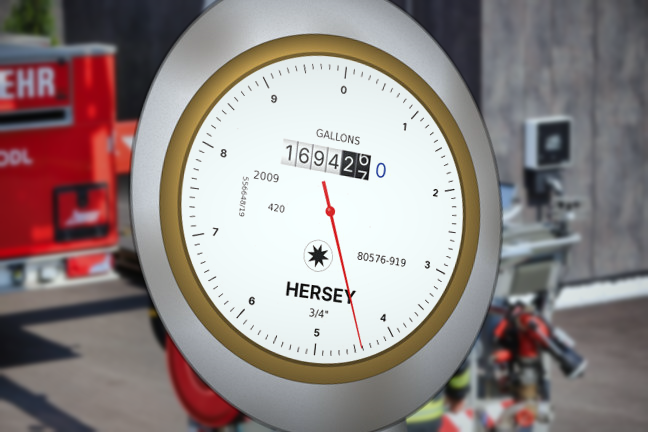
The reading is **1694264.4** gal
